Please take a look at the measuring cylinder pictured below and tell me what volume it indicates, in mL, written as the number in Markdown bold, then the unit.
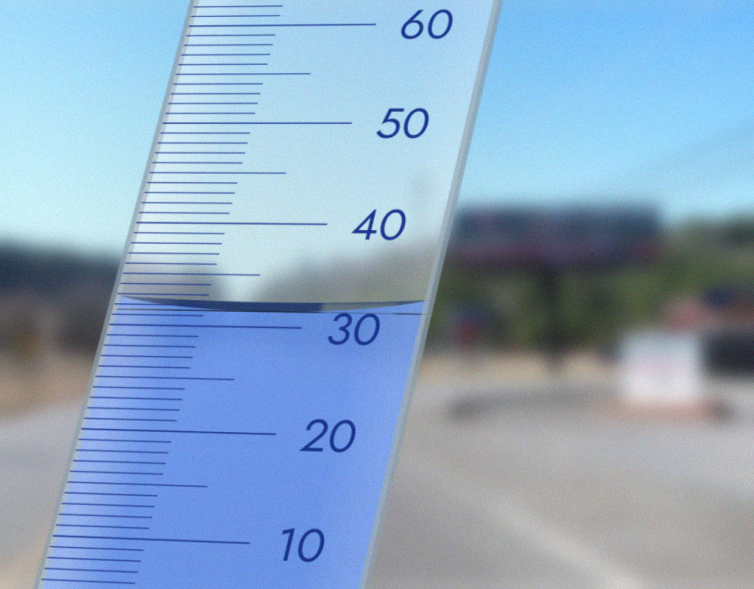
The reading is **31.5** mL
